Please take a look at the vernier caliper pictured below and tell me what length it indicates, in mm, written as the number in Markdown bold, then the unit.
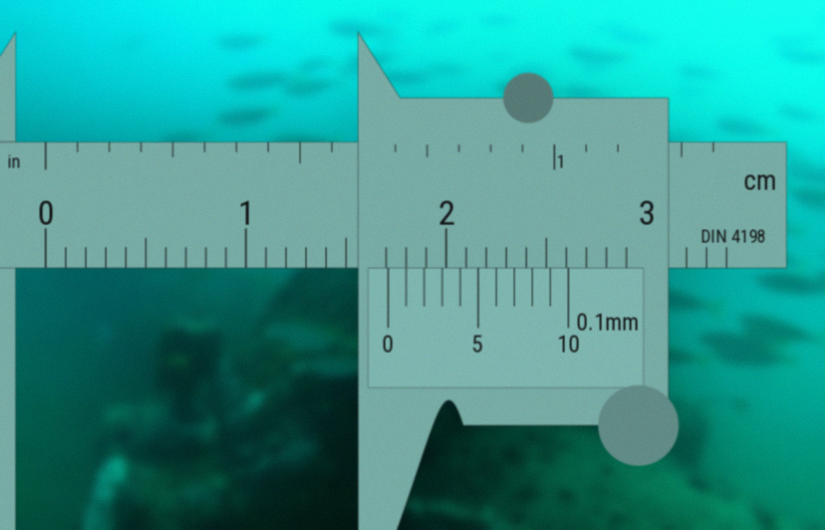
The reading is **17.1** mm
